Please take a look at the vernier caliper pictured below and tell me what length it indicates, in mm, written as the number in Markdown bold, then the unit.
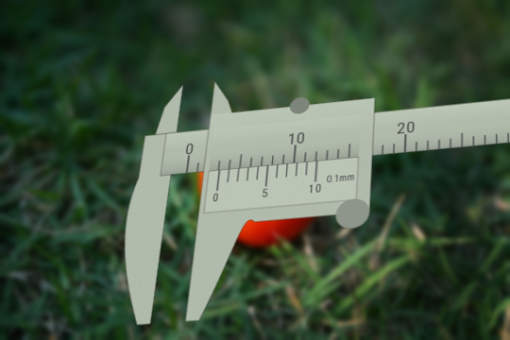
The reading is **3.1** mm
